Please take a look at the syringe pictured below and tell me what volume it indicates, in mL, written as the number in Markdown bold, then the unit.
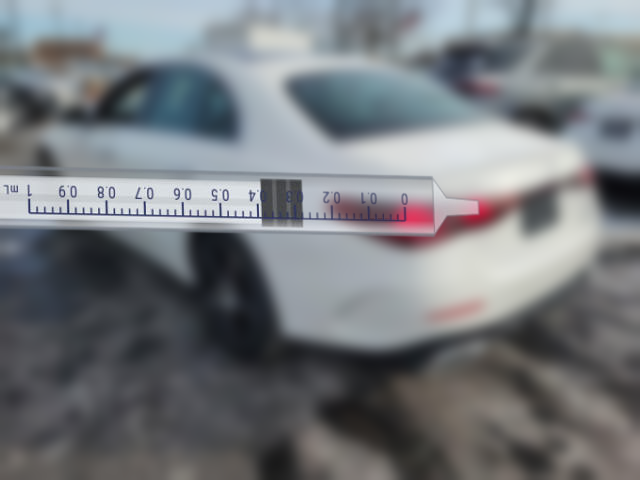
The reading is **0.28** mL
